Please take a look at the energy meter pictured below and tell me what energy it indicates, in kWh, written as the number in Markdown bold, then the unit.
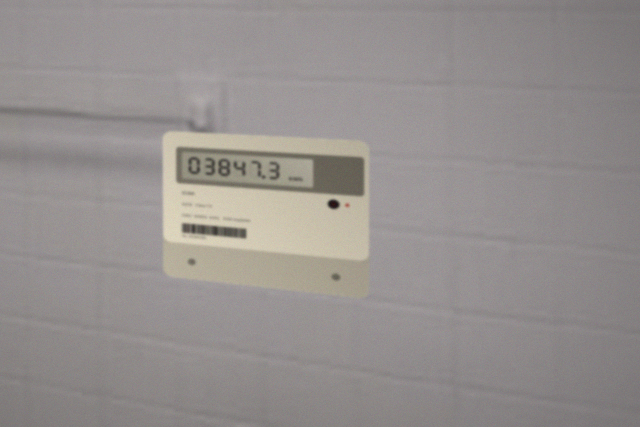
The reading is **3847.3** kWh
